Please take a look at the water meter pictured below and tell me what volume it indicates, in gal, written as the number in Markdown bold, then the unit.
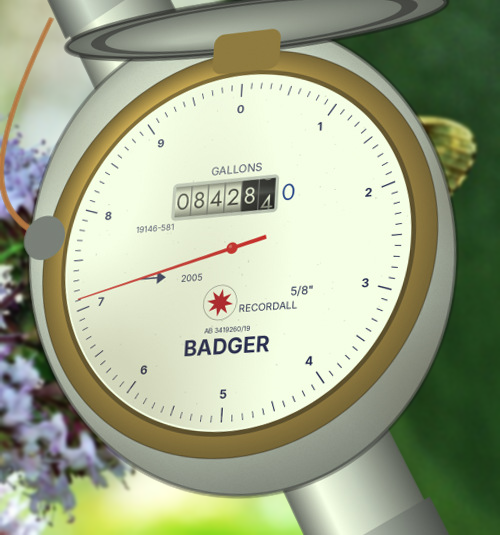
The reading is **842837.1** gal
